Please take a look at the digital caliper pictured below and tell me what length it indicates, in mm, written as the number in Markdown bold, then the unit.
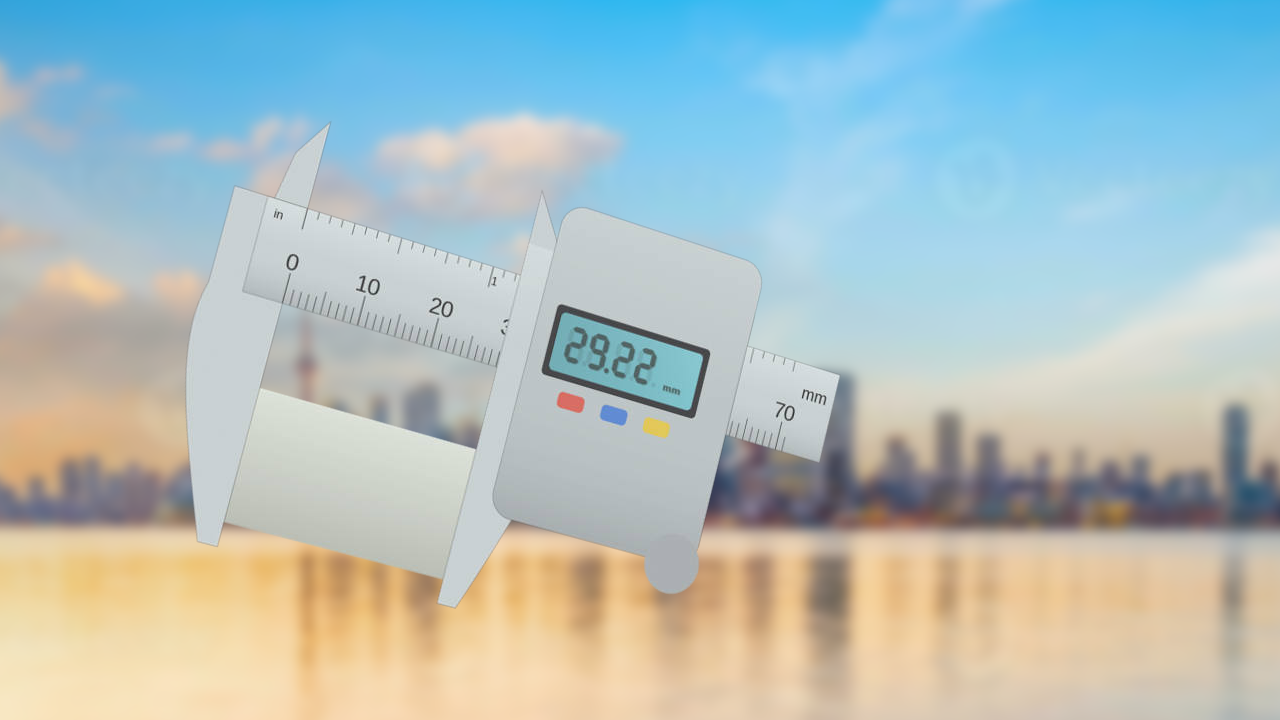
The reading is **29.22** mm
